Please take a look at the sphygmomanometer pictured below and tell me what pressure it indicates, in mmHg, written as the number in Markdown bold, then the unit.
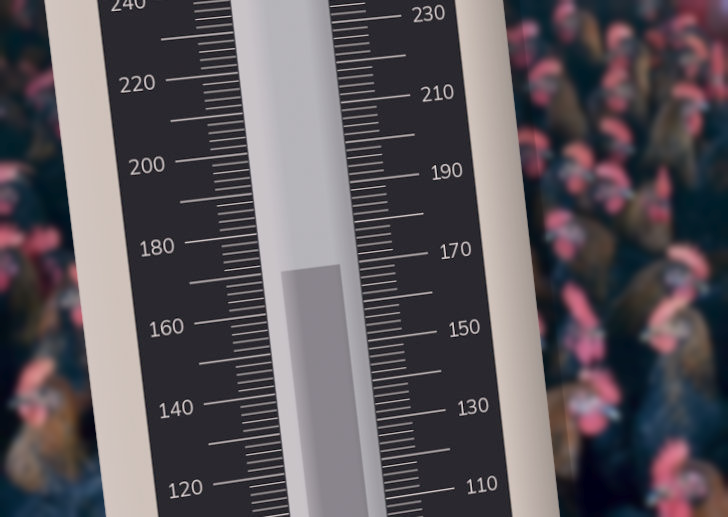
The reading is **170** mmHg
